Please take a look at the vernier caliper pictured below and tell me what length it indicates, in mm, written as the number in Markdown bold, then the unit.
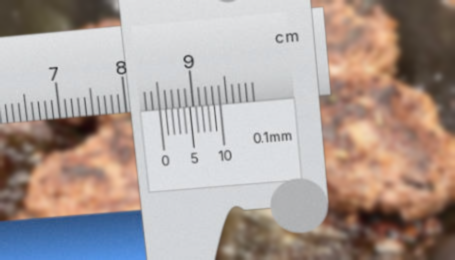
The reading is **85.0** mm
